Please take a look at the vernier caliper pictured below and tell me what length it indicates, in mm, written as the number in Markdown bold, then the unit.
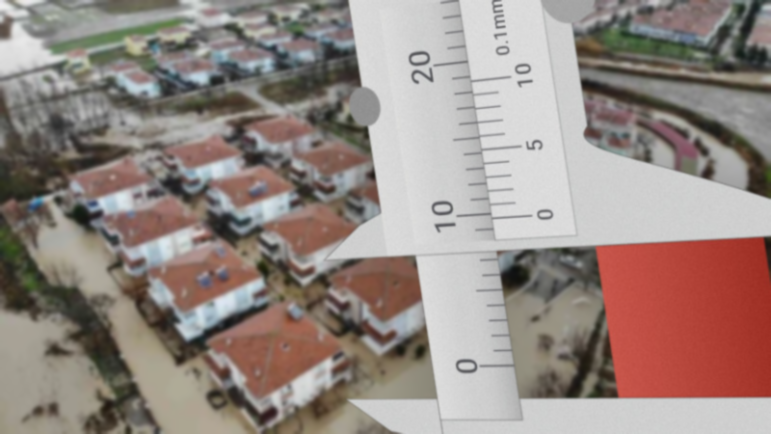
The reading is **9.7** mm
